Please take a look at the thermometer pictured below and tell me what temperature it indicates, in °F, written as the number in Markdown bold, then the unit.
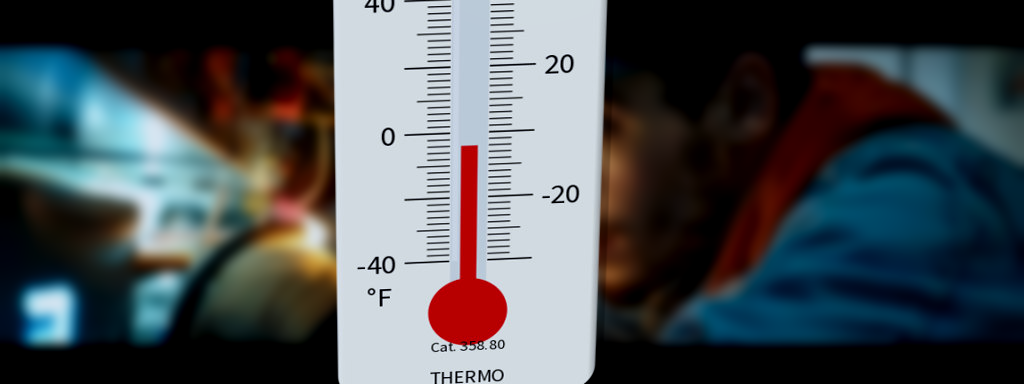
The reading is **-4** °F
